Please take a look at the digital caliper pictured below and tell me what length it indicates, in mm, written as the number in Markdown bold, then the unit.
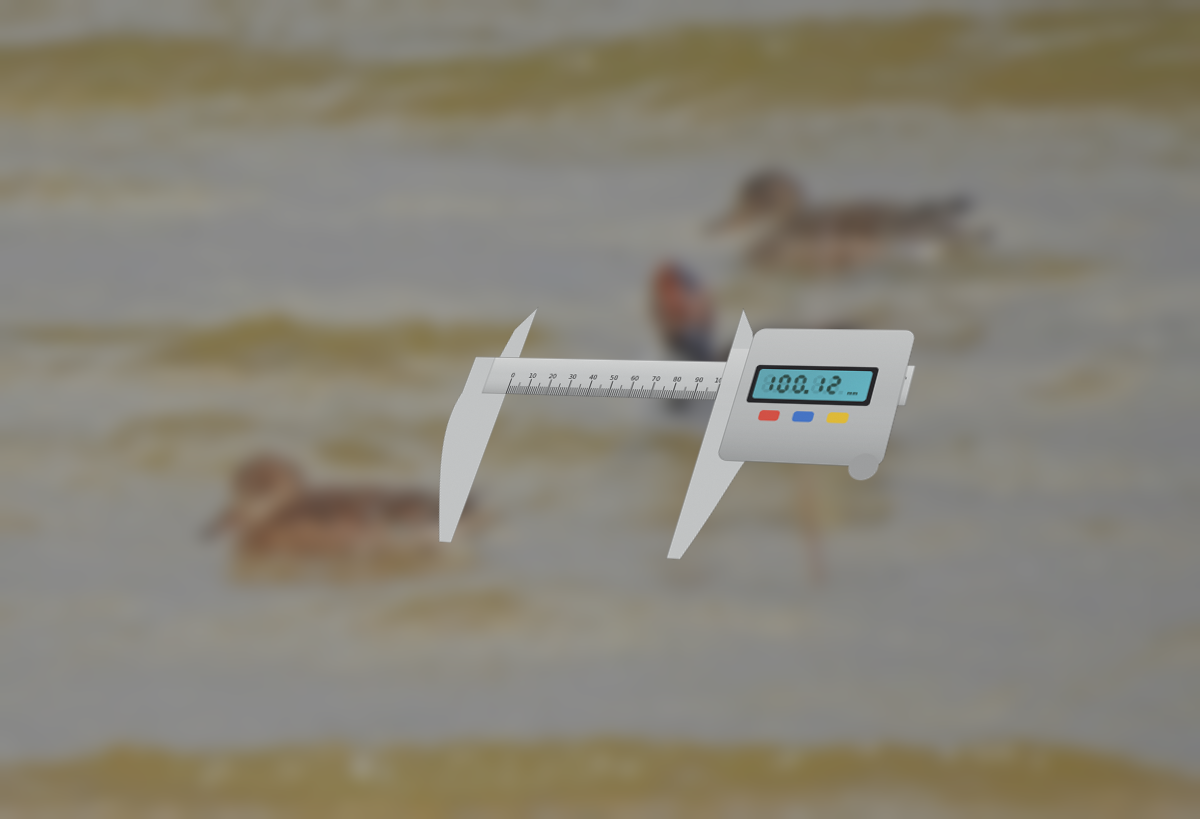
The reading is **100.12** mm
